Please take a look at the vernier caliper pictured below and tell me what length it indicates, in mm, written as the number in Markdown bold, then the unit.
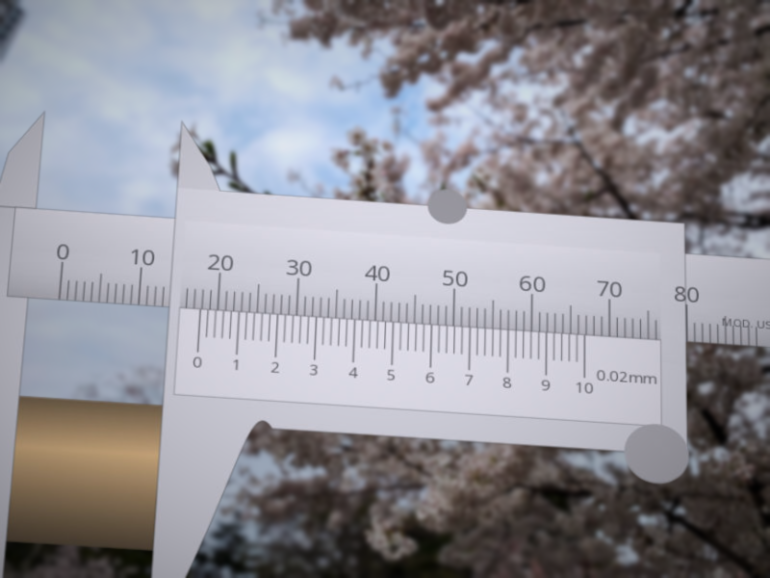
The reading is **17.8** mm
